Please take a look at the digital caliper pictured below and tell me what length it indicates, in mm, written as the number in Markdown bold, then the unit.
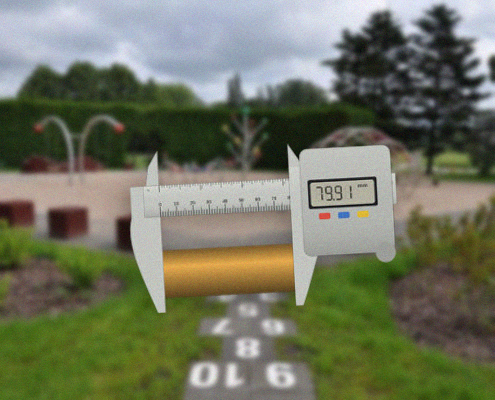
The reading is **79.91** mm
